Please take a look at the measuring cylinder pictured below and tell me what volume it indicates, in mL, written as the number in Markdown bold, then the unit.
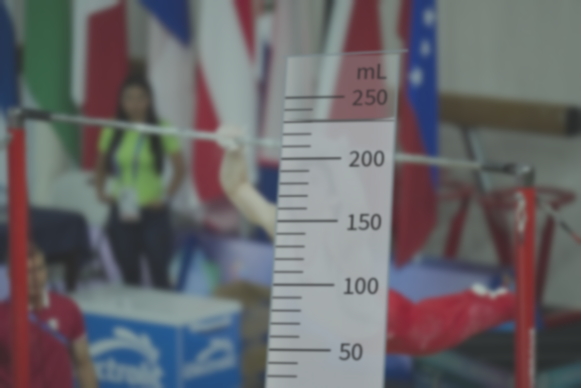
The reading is **230** mL
